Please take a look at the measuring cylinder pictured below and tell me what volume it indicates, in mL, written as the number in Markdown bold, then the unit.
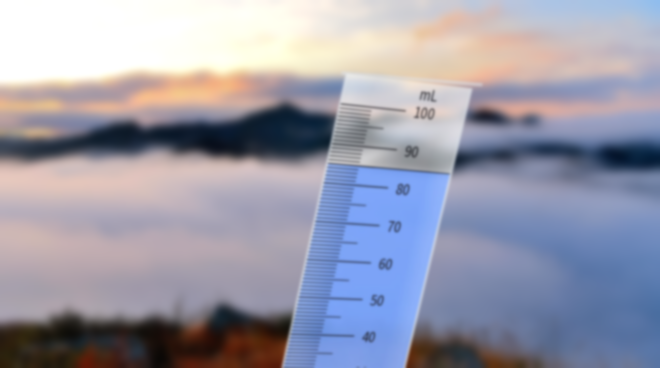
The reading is **85** mL
